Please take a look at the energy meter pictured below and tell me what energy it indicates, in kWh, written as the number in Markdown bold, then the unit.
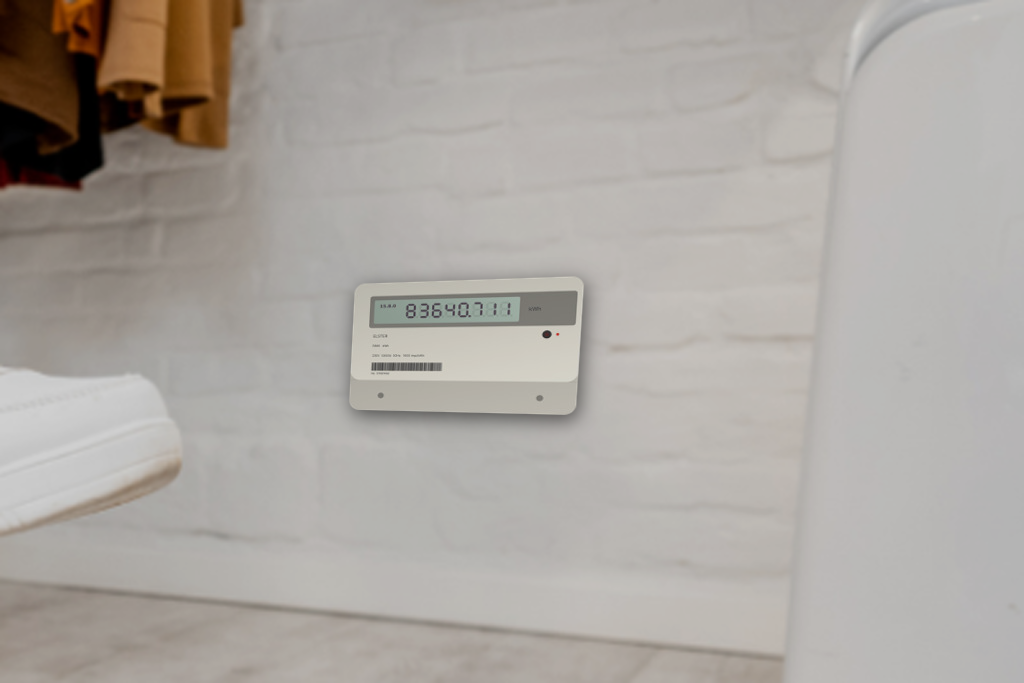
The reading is **83640.711** kWh
